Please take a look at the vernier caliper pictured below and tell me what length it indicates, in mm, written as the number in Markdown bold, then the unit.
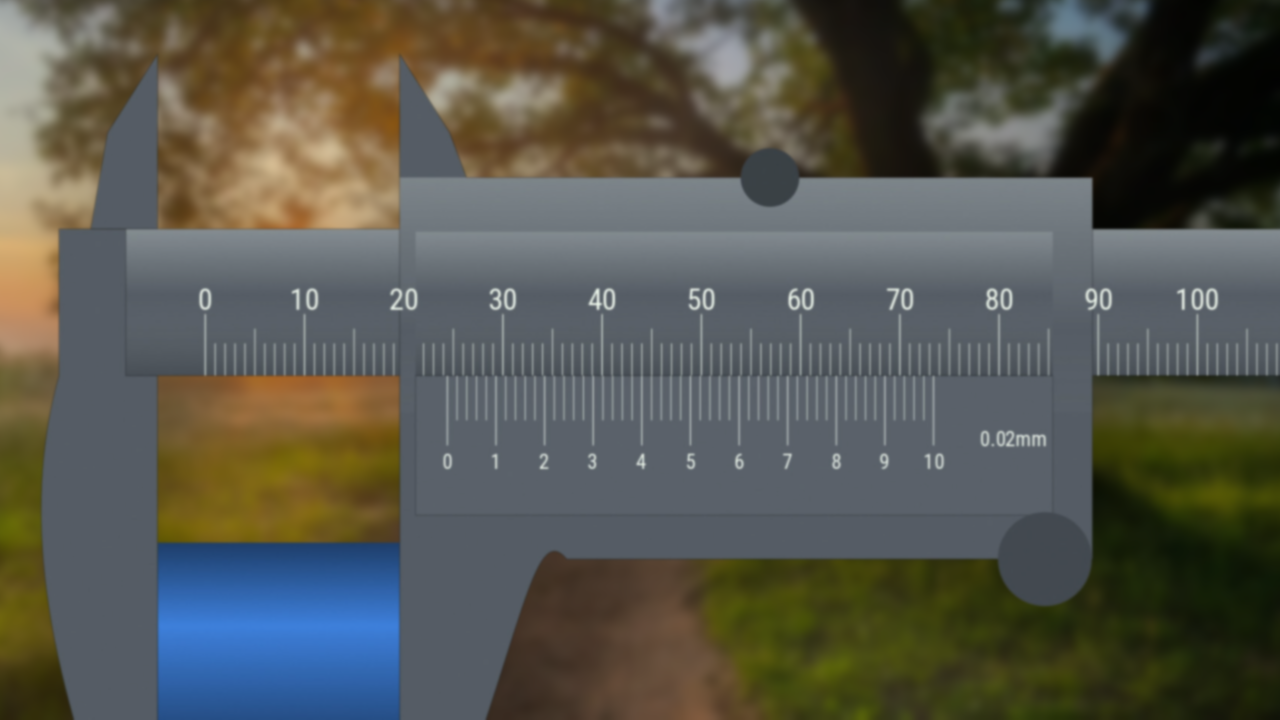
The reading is **24.4** mm
